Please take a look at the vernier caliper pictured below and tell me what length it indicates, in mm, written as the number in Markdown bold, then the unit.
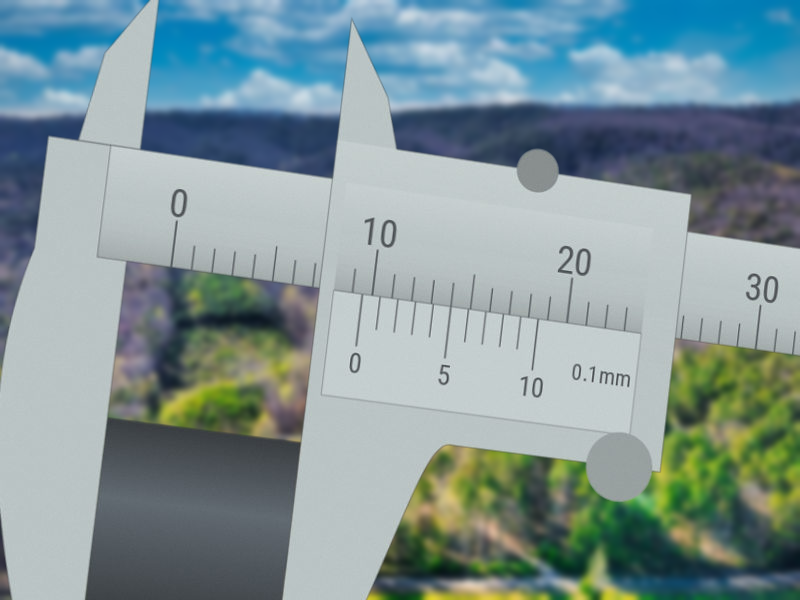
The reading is **9.5** mm
